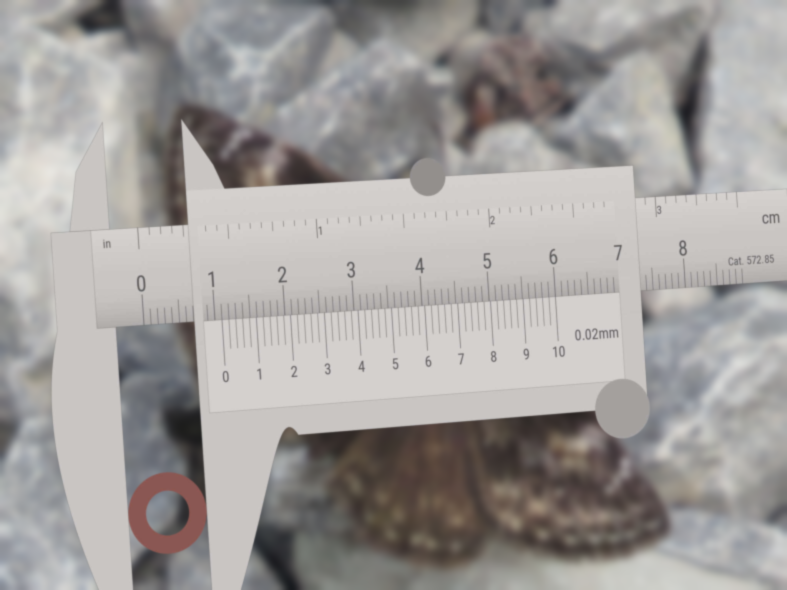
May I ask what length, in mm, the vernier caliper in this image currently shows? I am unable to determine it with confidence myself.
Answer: 11.0 mm
